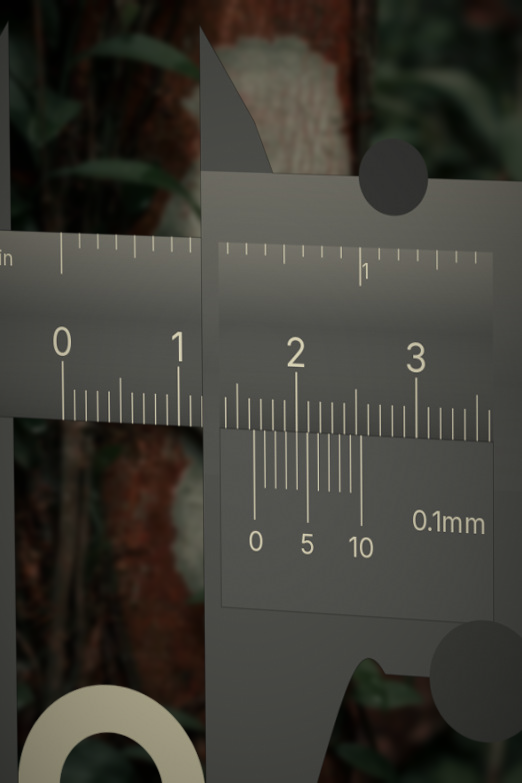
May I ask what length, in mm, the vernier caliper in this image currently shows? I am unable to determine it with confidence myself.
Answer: 16.4 mm
